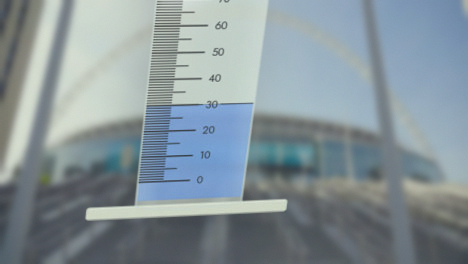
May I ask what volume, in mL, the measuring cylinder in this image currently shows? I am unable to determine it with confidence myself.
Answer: 30 mL
